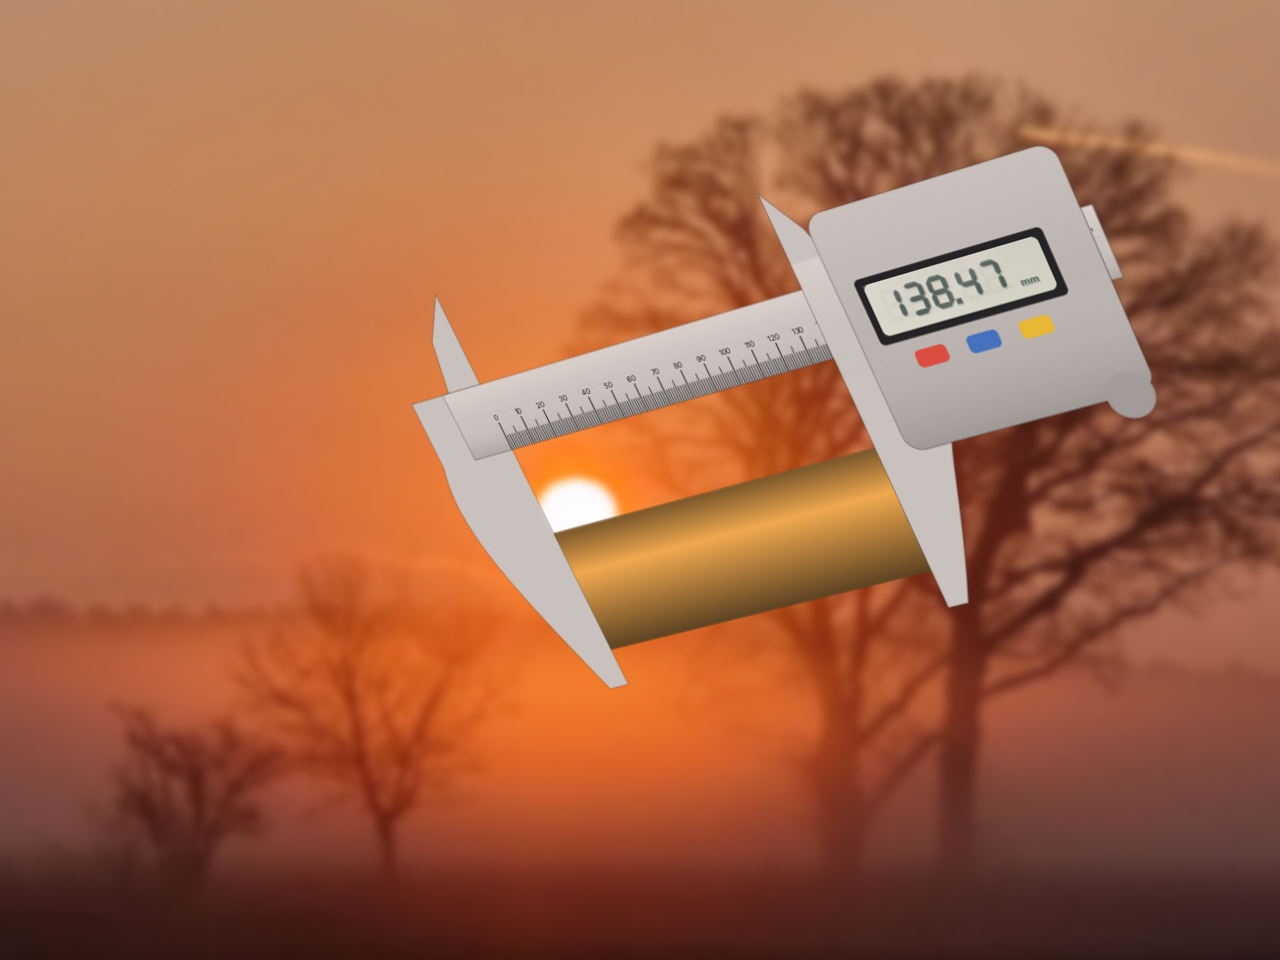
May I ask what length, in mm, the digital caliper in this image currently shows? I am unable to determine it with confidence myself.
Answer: 138.47 mm
